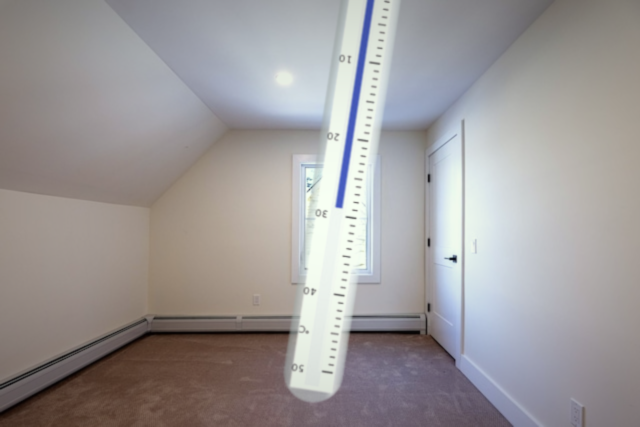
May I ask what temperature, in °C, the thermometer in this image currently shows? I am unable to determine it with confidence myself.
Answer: 29 °C
